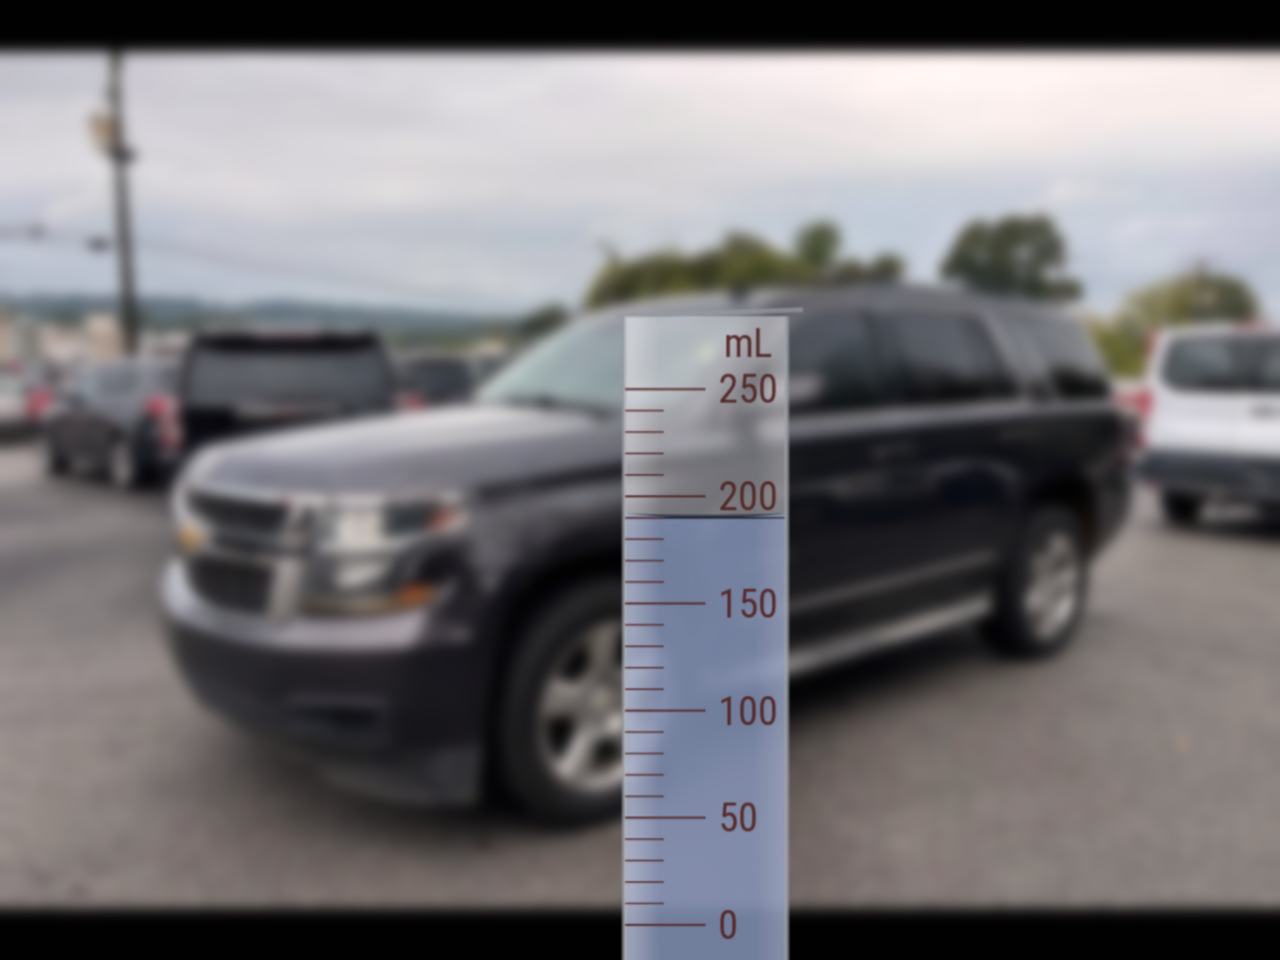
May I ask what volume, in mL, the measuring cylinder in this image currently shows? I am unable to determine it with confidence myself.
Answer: 190 mL
